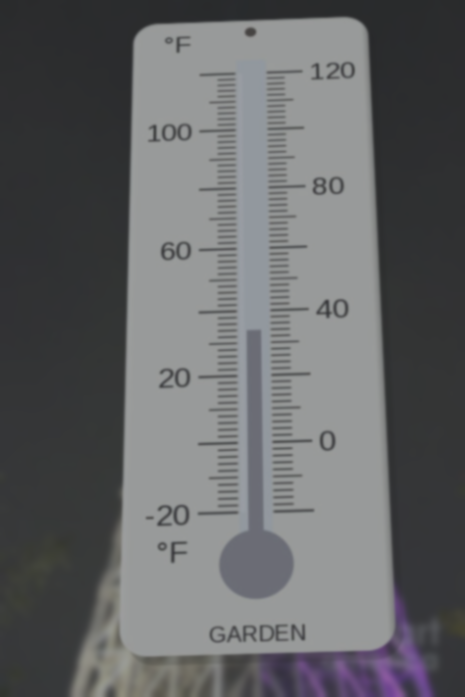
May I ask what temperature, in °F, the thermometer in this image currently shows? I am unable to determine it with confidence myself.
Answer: 34 °F
